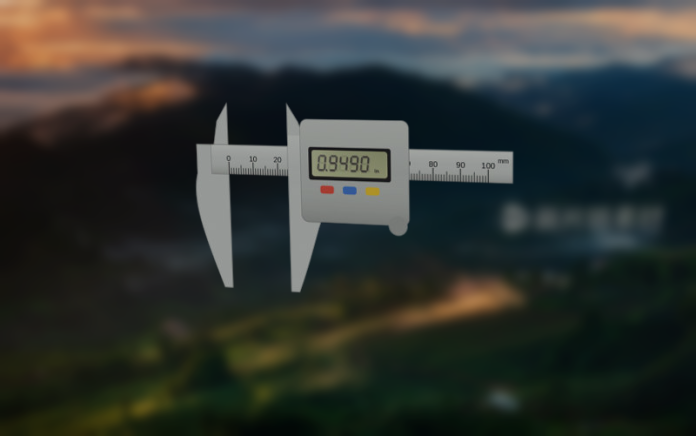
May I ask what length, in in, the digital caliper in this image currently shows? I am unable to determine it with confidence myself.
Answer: 0.9490 in
